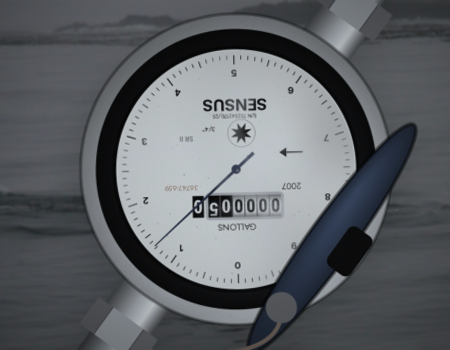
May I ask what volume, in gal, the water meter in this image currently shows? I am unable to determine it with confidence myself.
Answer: 51.3 gal
